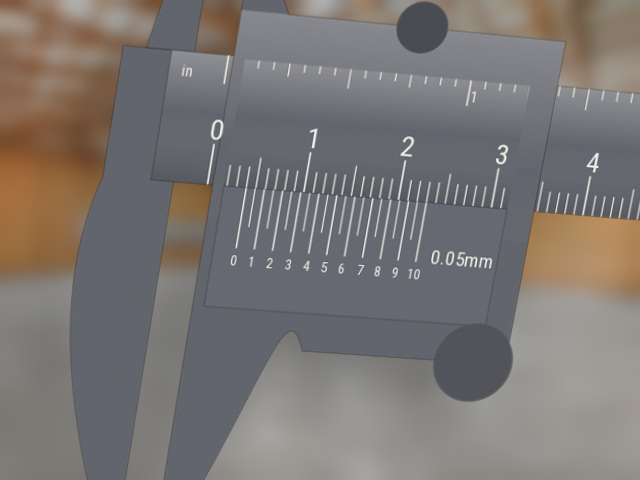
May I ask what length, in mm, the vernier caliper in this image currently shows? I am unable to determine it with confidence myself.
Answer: 4.0 mm
